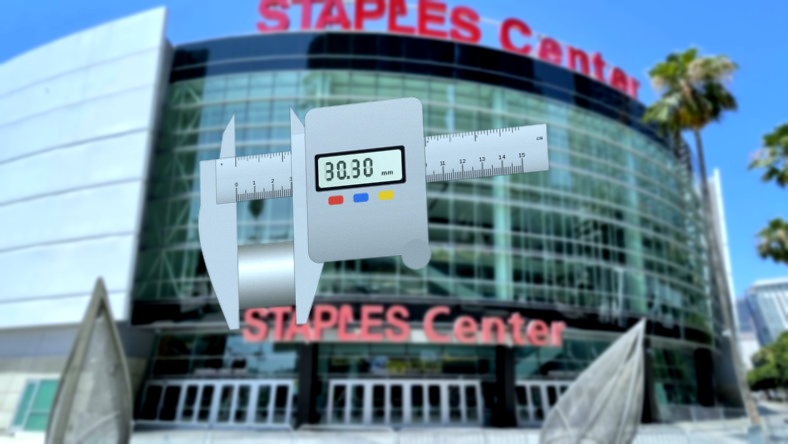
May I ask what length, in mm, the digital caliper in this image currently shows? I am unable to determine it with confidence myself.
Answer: 30.30 mm
